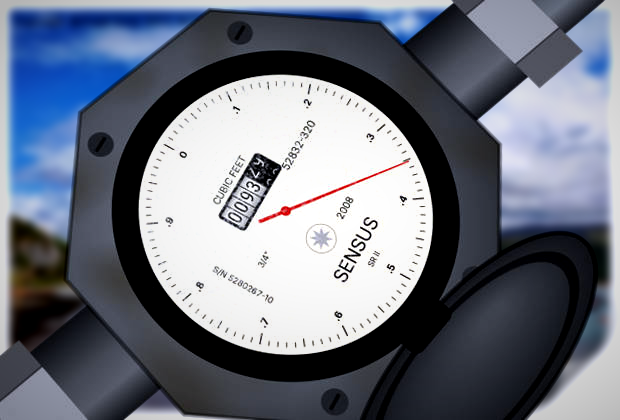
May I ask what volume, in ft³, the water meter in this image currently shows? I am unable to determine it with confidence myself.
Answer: 9329.35 ft³
